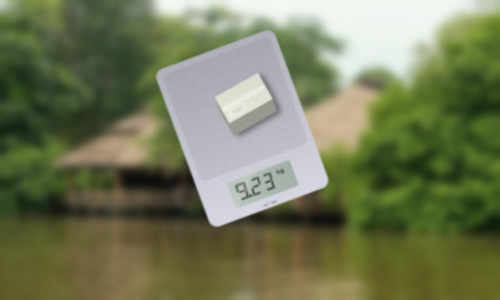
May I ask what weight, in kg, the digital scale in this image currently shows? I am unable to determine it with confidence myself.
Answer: 9.23 kg
